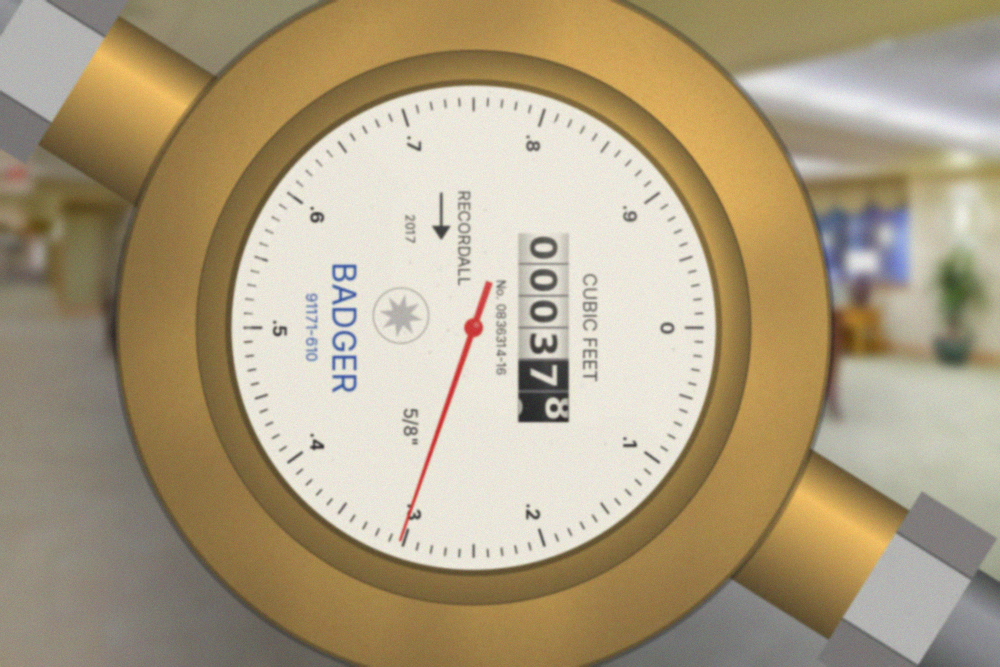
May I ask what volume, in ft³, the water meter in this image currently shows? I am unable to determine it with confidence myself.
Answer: 378.30 ft³
